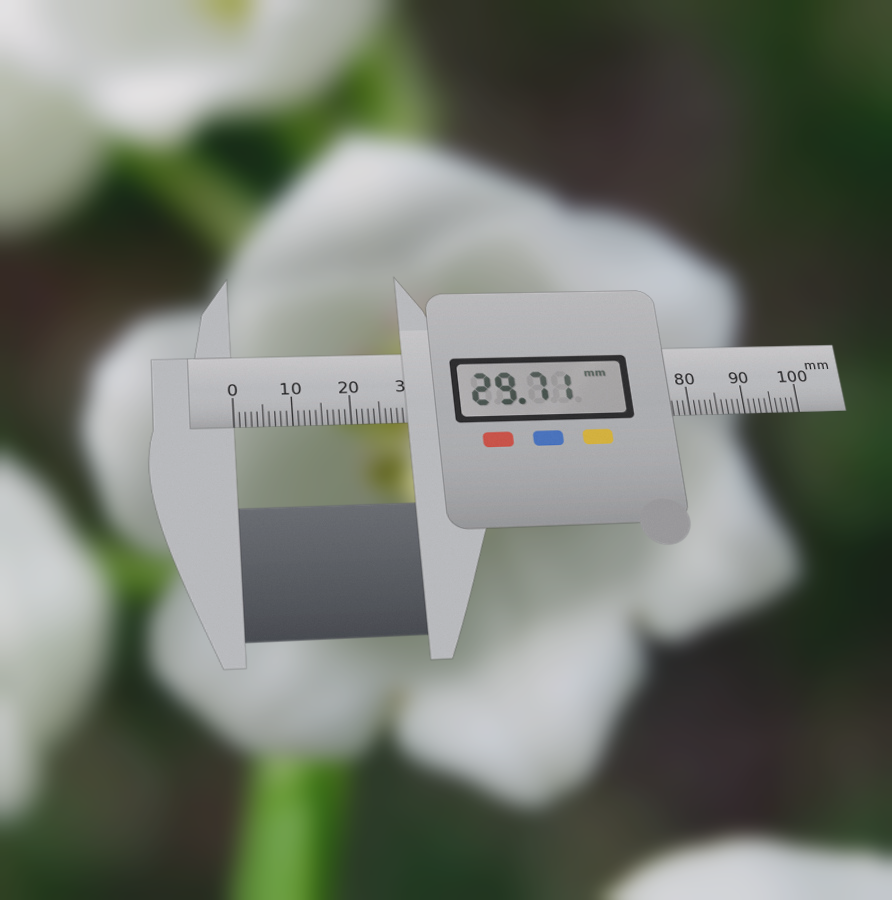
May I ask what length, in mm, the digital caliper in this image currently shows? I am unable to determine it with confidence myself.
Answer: 29.71 mm
